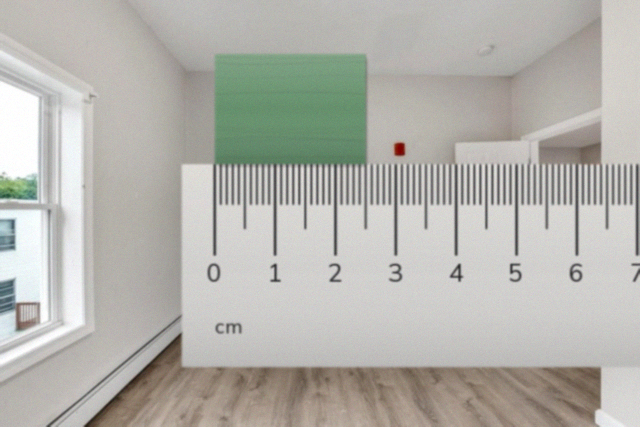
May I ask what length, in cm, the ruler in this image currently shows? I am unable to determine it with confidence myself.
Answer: 2.5 cm
